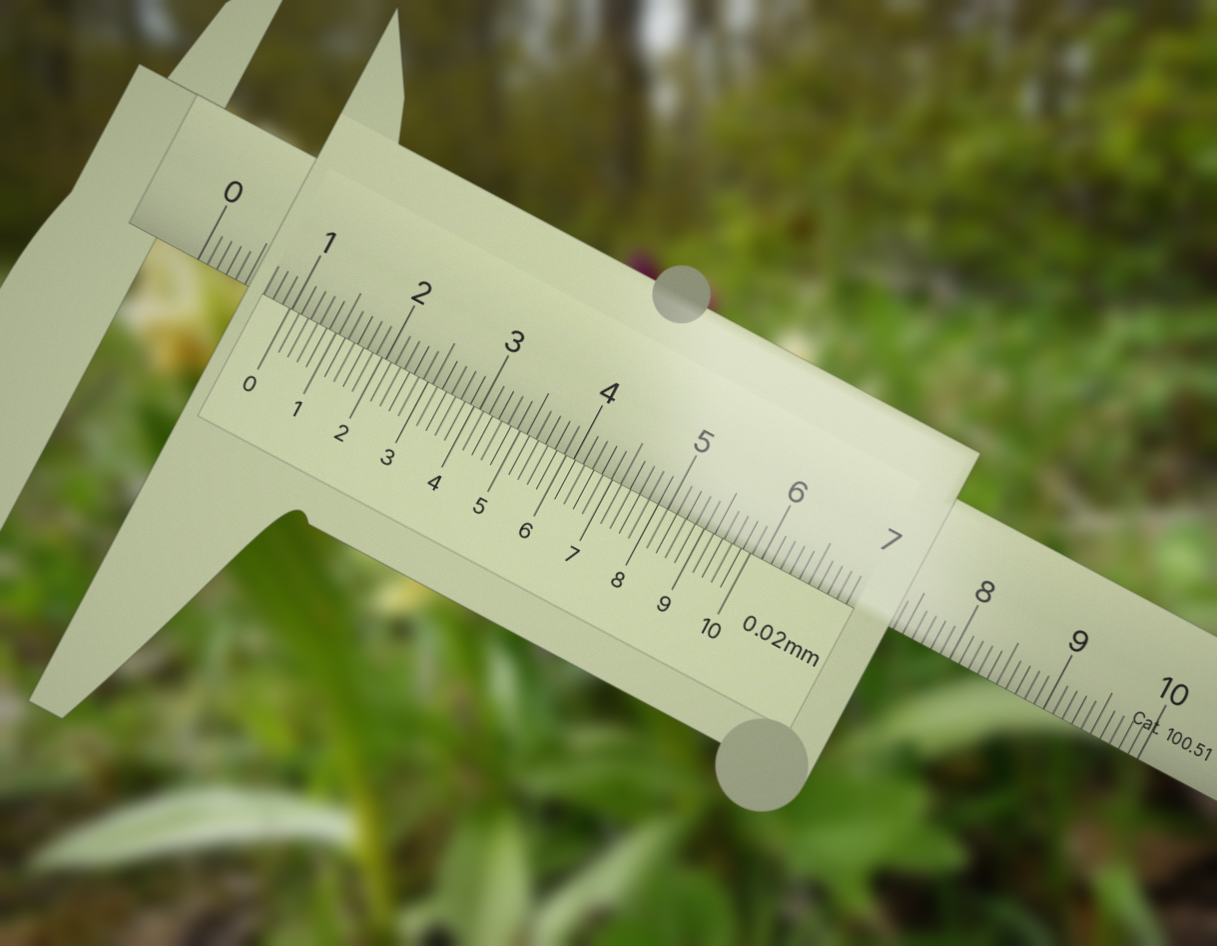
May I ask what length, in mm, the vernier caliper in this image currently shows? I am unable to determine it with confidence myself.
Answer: 9.8 mm
